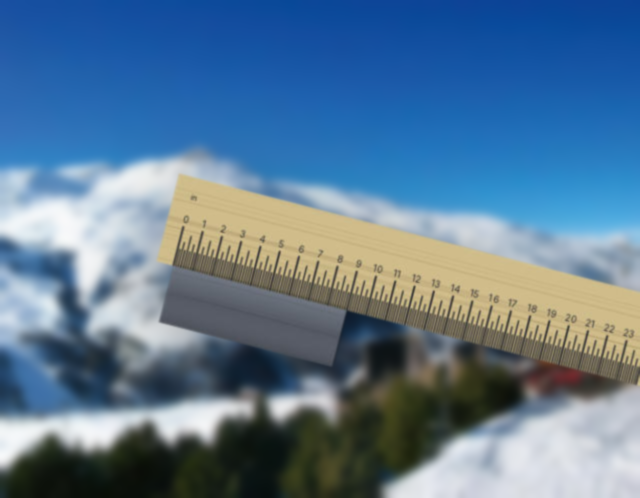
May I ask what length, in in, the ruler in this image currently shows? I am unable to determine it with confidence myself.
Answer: 9 in
